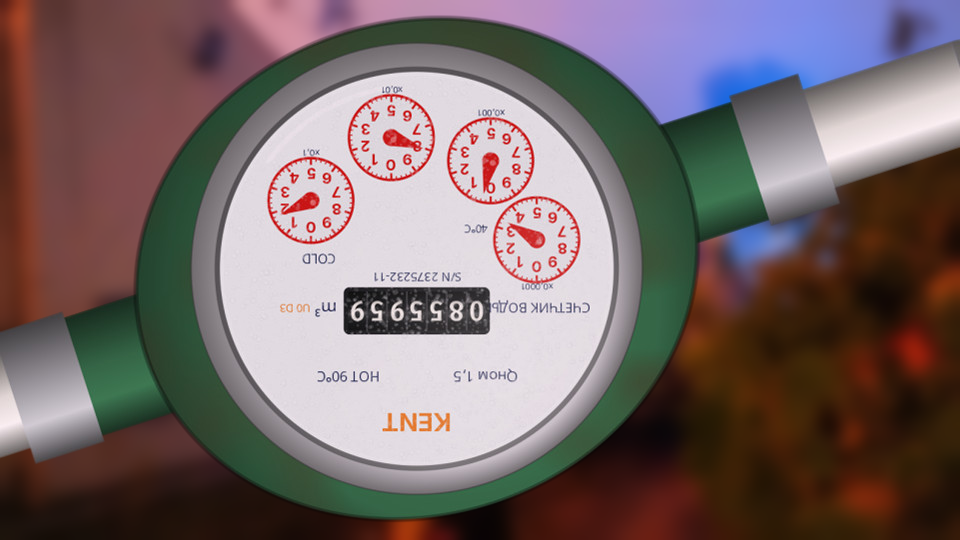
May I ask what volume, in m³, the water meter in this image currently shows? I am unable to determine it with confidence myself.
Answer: 855959.1803 m³
